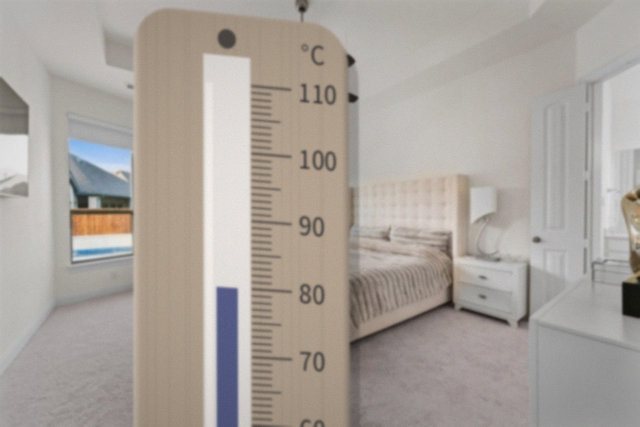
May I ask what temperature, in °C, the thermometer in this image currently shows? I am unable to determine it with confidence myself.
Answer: 80 °C
